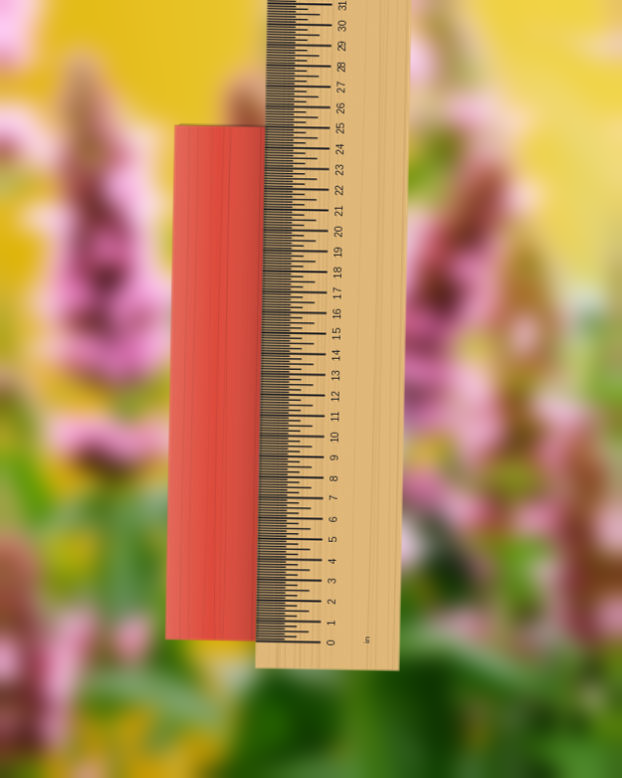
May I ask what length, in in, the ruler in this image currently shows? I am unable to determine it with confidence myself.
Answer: 25 in
